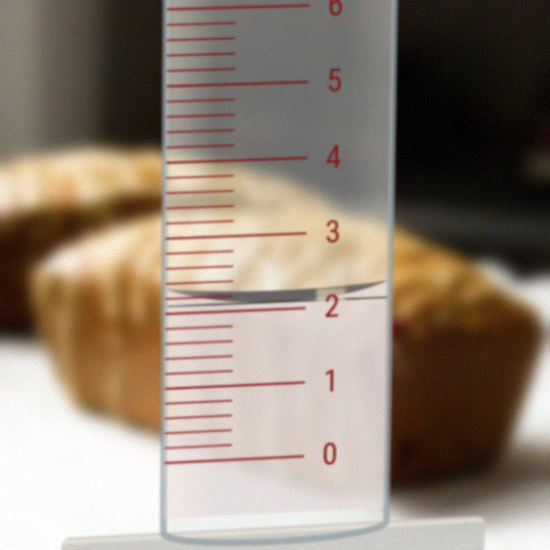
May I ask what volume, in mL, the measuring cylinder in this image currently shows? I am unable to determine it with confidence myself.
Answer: 2.1 mL
